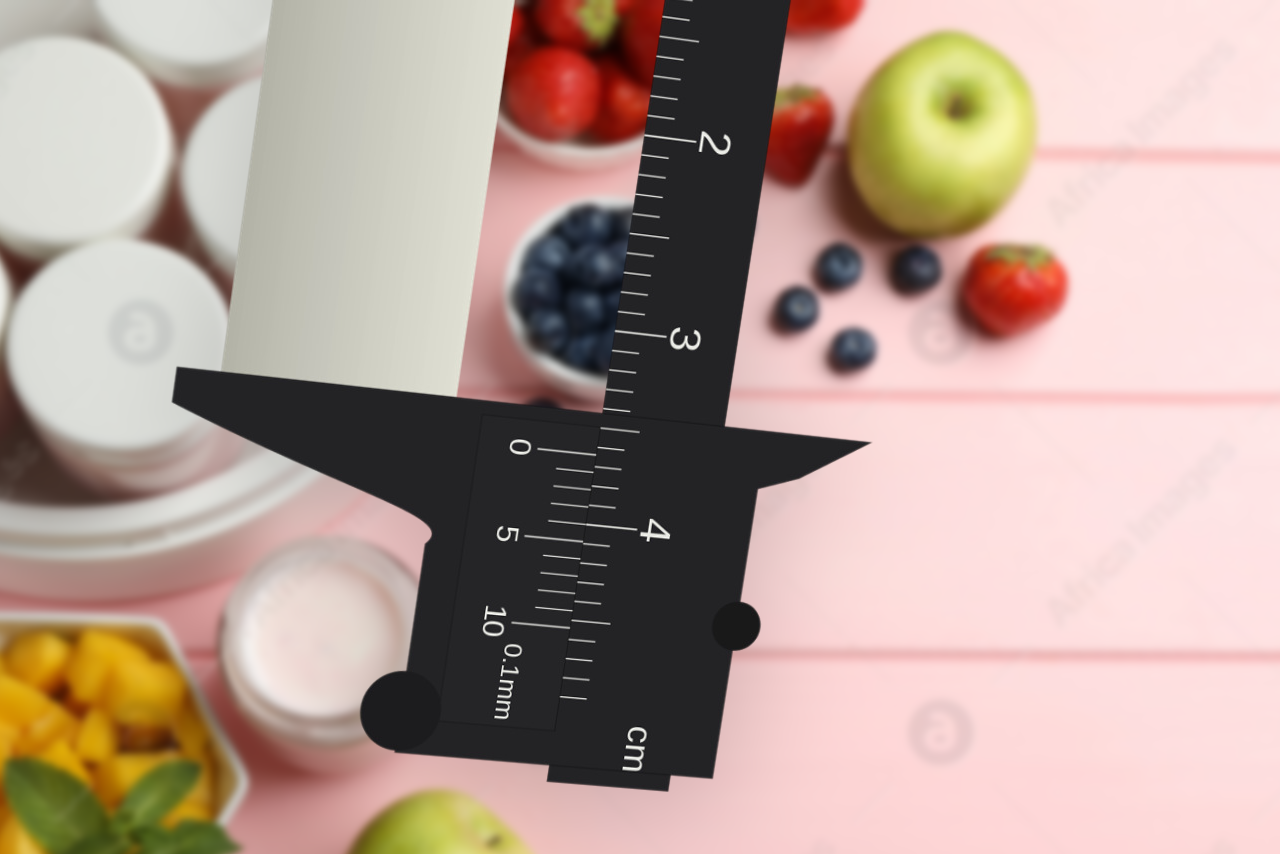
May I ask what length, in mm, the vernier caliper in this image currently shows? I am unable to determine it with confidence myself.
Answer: 36.4 mm
